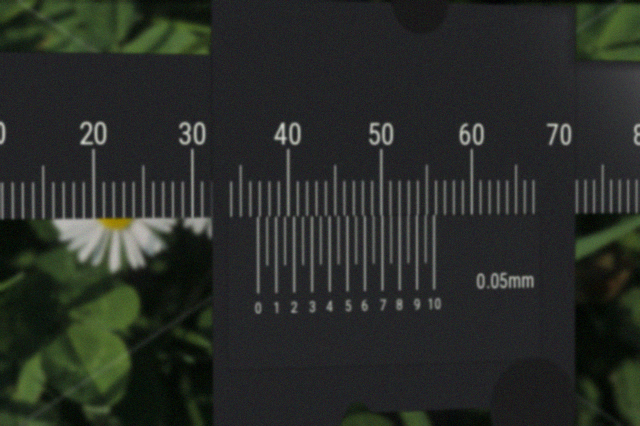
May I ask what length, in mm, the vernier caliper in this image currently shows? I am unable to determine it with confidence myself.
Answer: 36.8 mm
